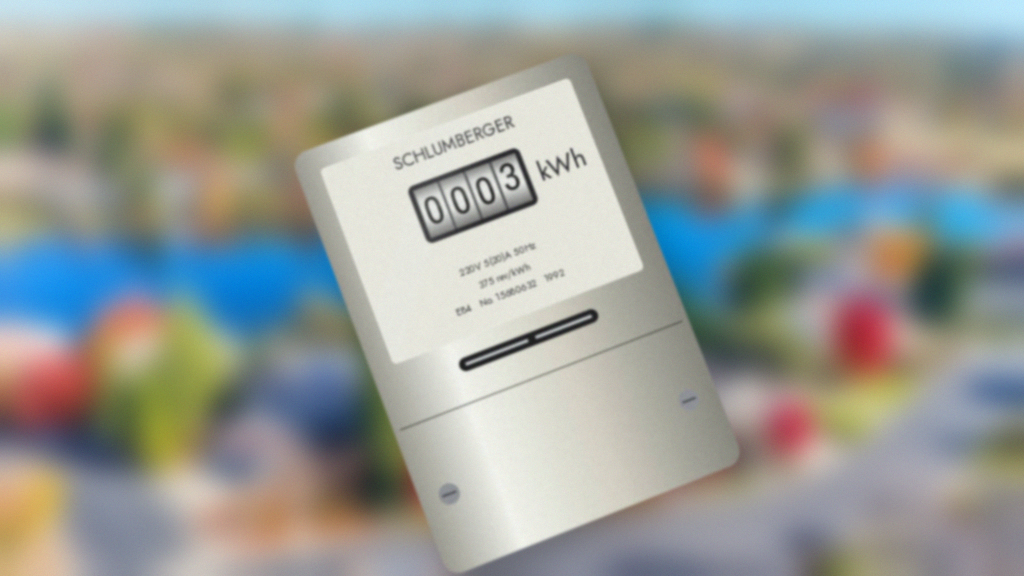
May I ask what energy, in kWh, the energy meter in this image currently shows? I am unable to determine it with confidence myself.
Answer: 3 kWh
